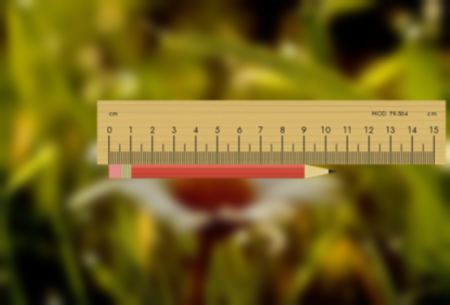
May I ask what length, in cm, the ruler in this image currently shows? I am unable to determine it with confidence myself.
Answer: 10.5 cm
